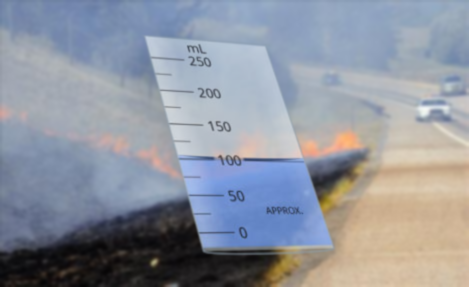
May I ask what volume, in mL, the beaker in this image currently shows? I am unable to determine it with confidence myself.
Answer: 100 mL
